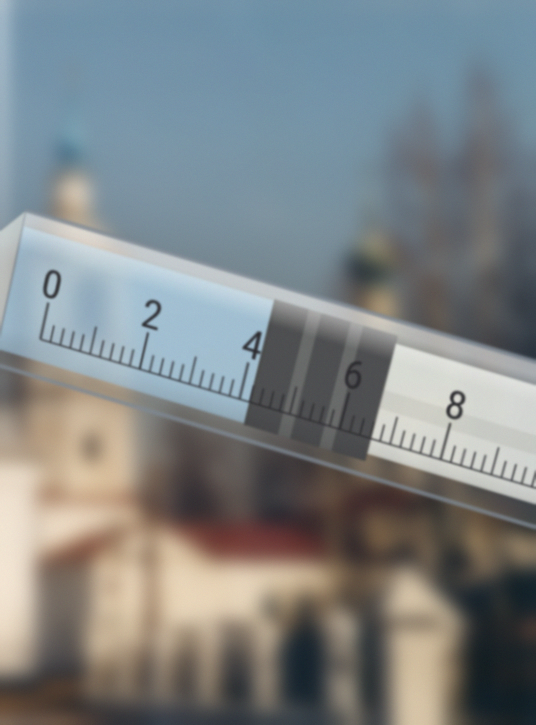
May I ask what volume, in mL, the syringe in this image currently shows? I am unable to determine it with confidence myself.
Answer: 4.2 mL
